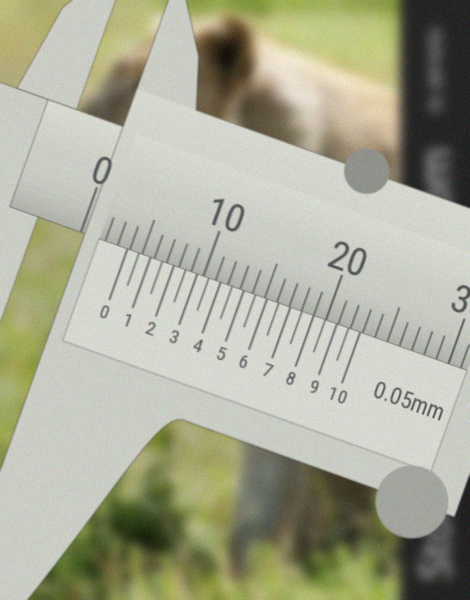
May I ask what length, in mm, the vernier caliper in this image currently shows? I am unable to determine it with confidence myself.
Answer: 3.8 mm
